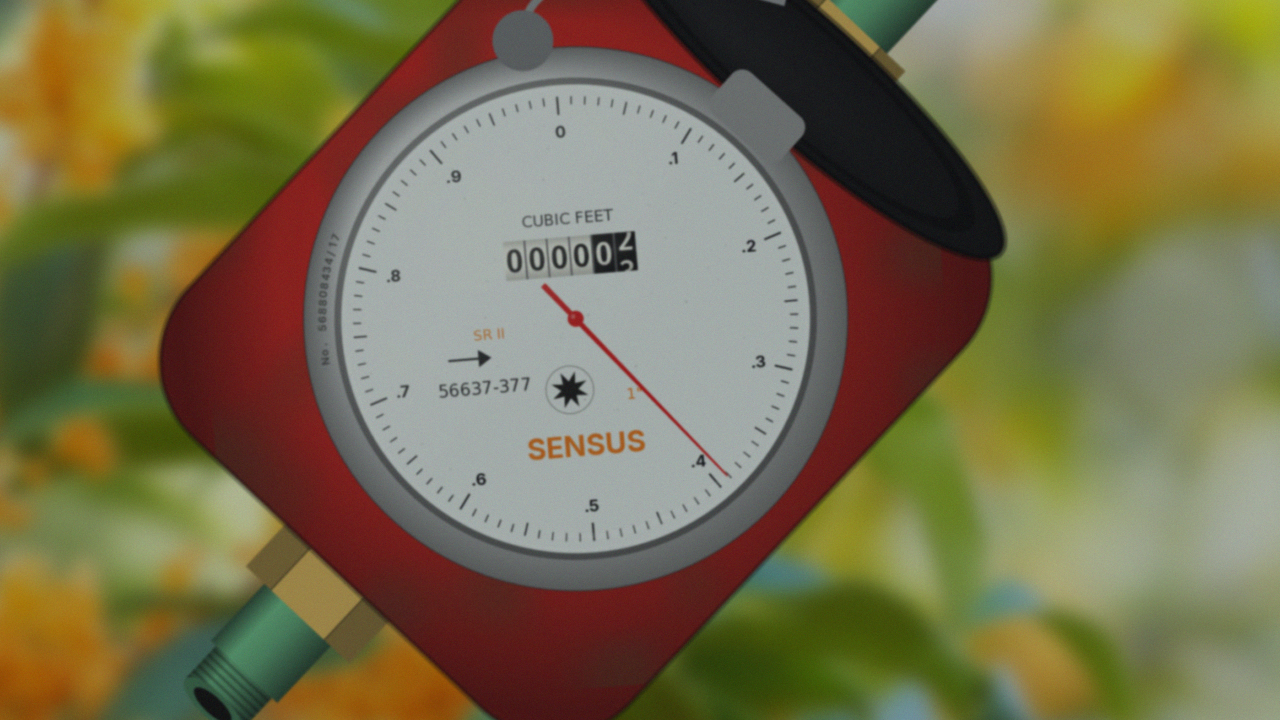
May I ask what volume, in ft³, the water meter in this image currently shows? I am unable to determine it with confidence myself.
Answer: 2.39 ft³
